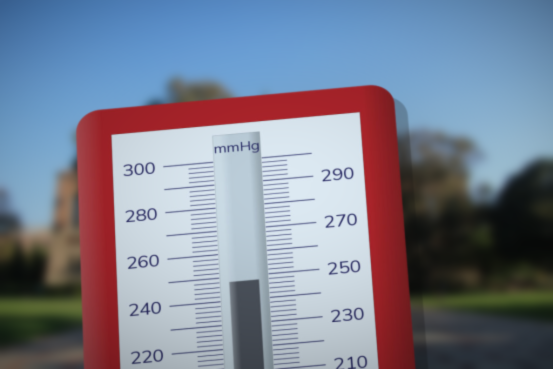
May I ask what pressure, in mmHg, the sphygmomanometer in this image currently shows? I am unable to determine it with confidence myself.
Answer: 248 mmHg
